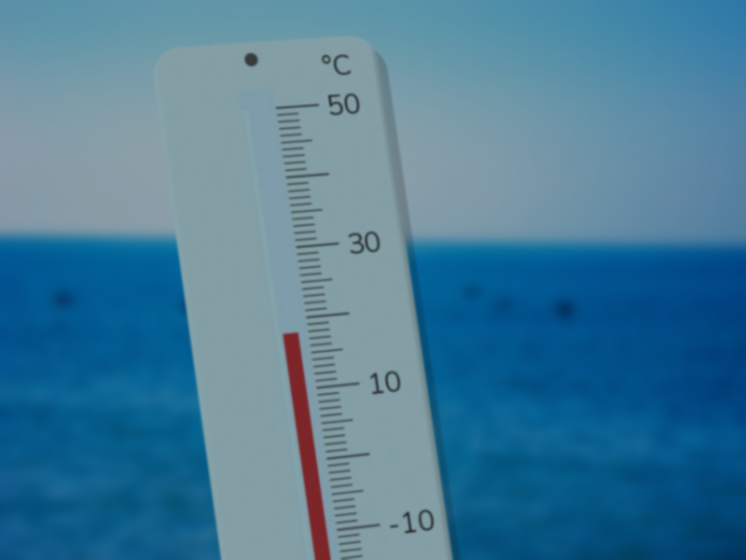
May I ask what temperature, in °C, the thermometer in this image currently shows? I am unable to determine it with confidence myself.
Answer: 18 °C
